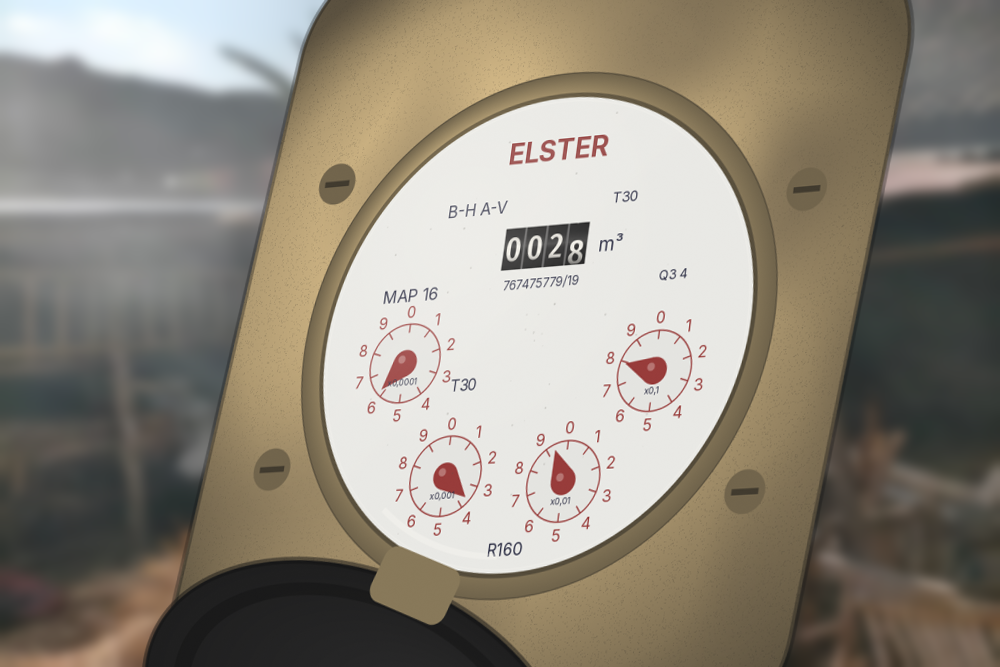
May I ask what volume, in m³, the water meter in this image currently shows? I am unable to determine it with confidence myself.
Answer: 27.7936 m³
